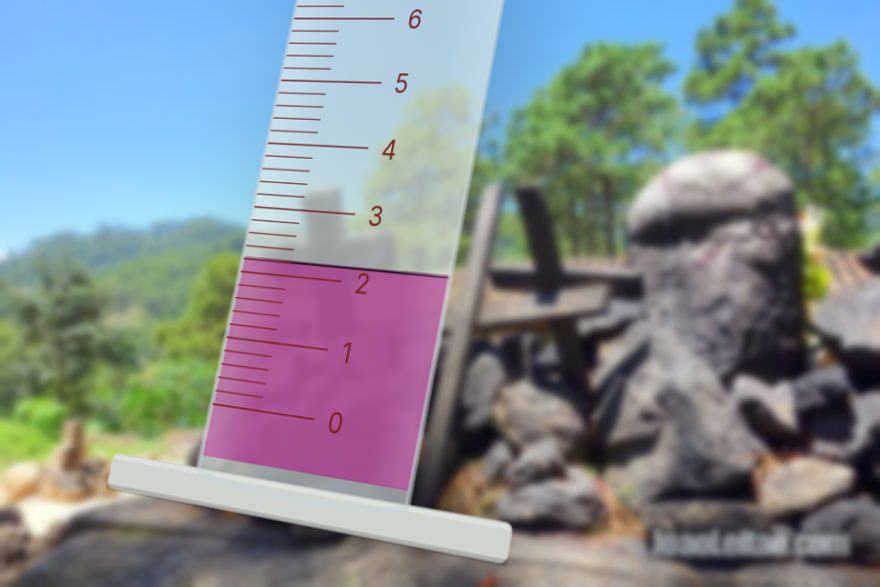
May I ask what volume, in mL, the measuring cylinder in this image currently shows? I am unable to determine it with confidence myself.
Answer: 2.2 mL
